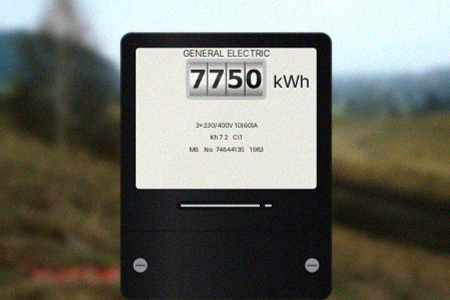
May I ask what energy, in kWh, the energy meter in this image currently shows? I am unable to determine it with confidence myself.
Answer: 7750 kWh
